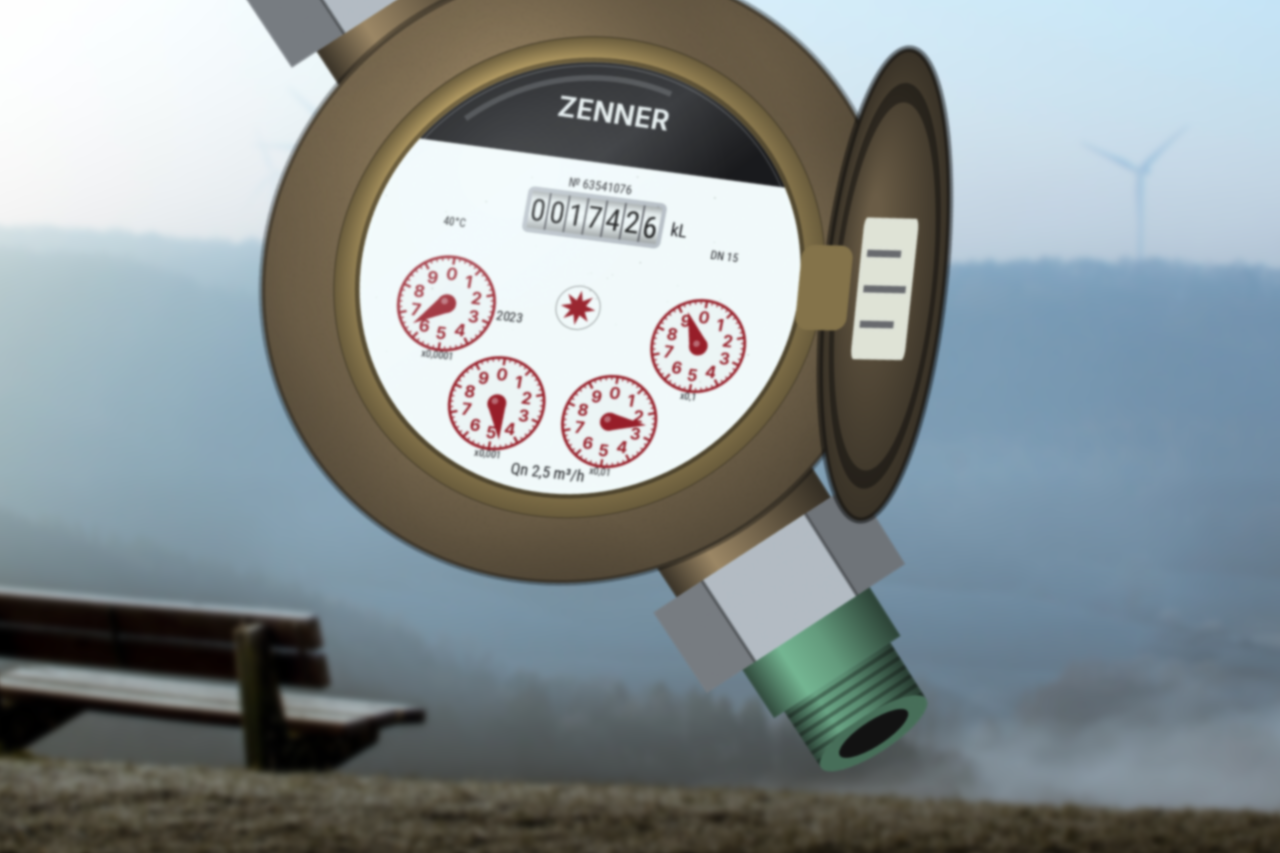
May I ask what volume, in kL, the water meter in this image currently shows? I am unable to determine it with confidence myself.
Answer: 17425.9246 kL
